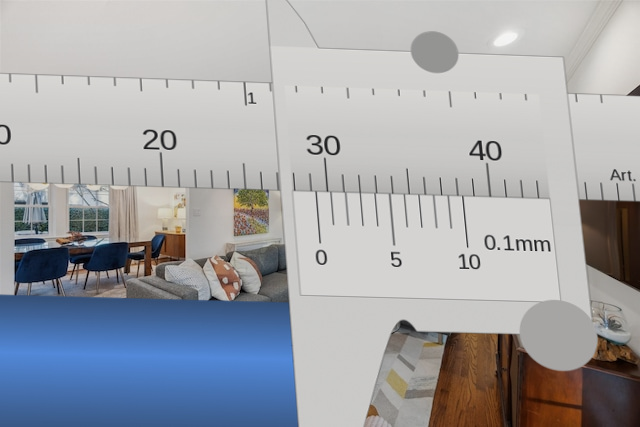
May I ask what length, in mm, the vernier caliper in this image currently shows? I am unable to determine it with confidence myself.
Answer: 29.3 mm
